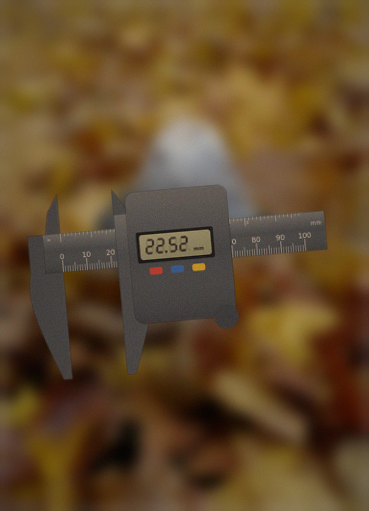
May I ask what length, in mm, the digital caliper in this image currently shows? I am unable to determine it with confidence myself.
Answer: 22.52 mm
